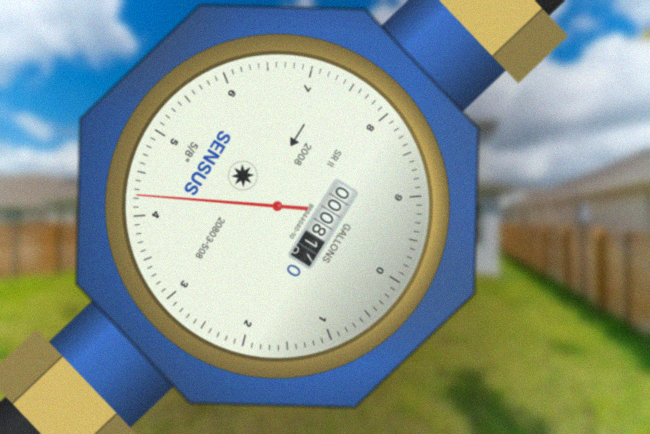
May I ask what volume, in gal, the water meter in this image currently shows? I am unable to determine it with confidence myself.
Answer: 8174.2 gal
